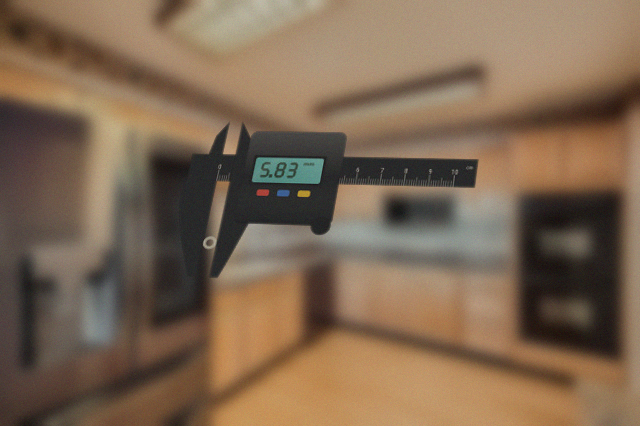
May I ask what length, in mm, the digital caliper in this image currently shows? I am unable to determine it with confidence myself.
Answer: 5.83 mm
